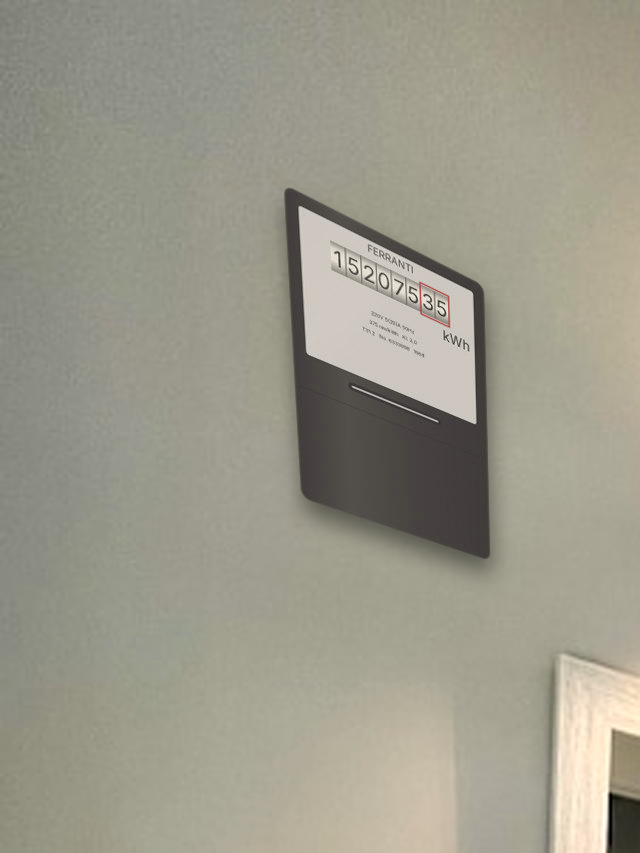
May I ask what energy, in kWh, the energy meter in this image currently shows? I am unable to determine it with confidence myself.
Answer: 152075.35 kWh
